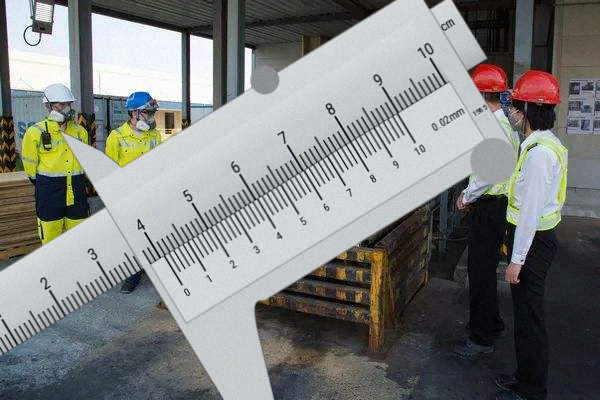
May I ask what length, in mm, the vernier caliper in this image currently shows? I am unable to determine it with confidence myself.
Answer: 40.8 mm
